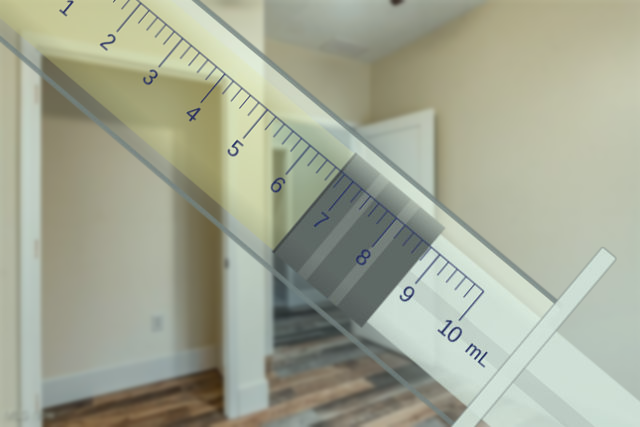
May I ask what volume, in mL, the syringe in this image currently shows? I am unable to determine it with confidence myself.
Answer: 6.7 mL
